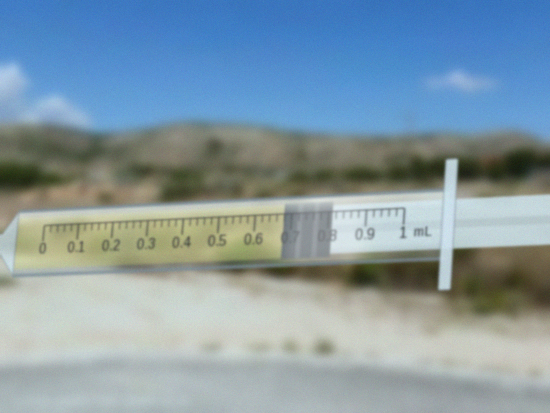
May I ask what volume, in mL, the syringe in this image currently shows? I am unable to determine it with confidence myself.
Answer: 0.68 mL
